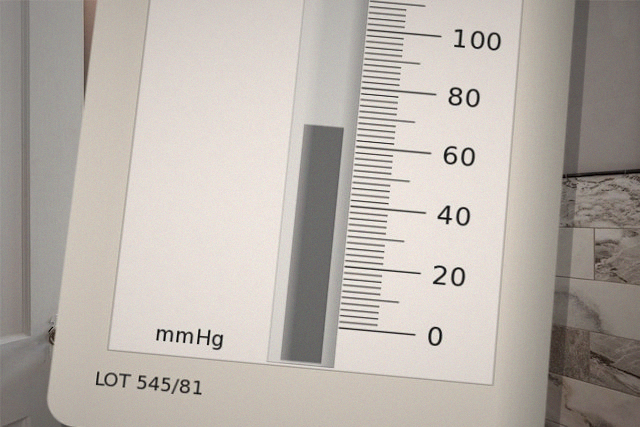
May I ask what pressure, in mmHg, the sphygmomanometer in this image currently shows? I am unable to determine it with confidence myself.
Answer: 66 mmHg
